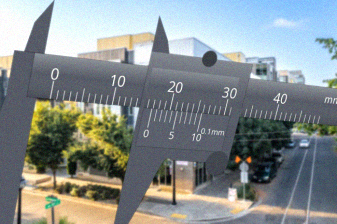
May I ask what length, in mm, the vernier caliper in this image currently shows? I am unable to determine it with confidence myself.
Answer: 16.8 mm
